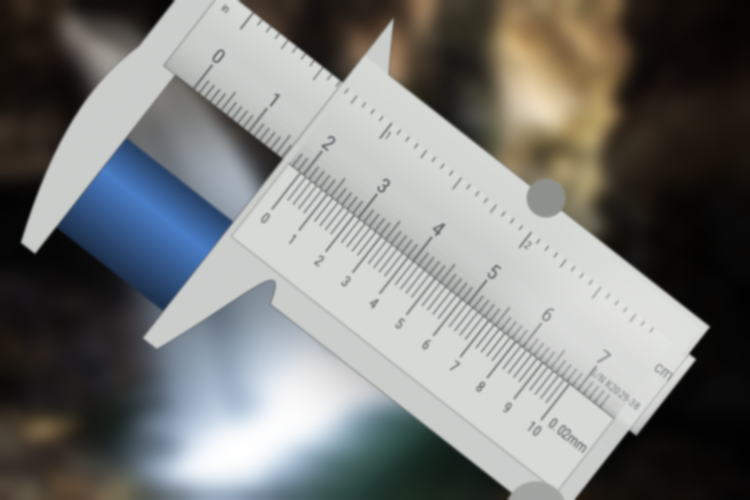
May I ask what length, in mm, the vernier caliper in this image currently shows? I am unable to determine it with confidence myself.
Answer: 19.5 mm
